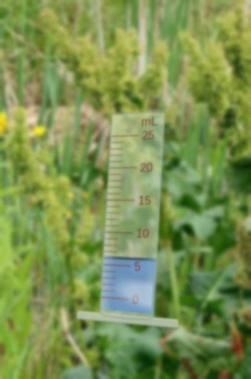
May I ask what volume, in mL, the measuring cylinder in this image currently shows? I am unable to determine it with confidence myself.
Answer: 6 mL
